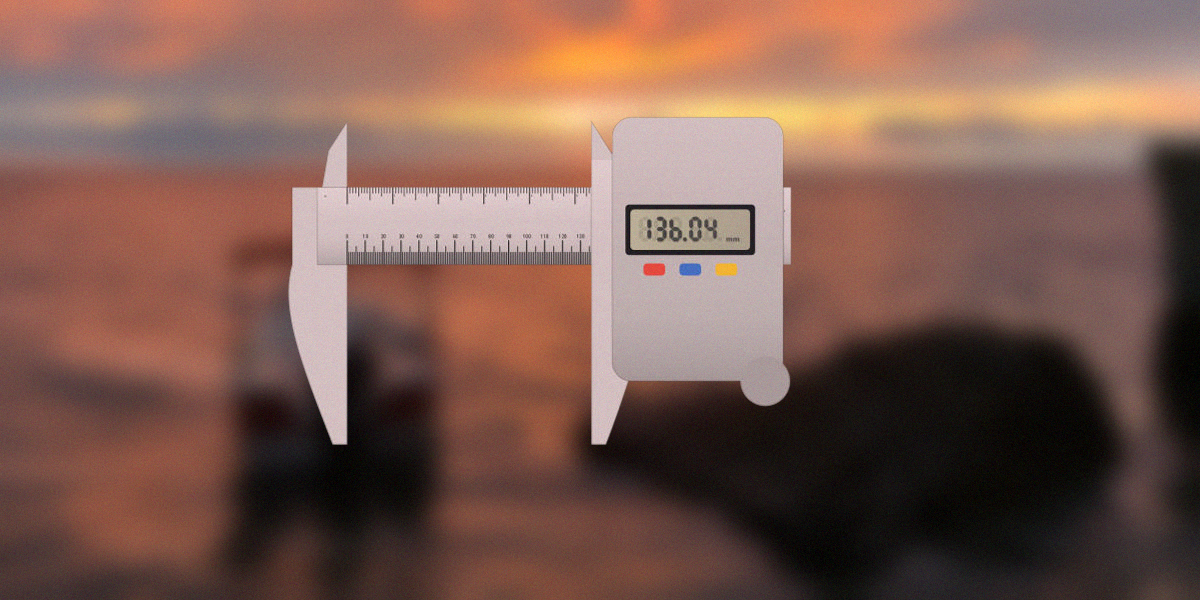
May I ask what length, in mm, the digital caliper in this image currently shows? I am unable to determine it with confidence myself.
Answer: 136.04 mm
